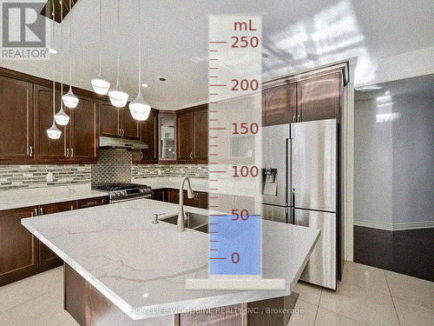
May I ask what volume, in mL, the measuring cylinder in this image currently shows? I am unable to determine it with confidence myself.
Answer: 50 mL
